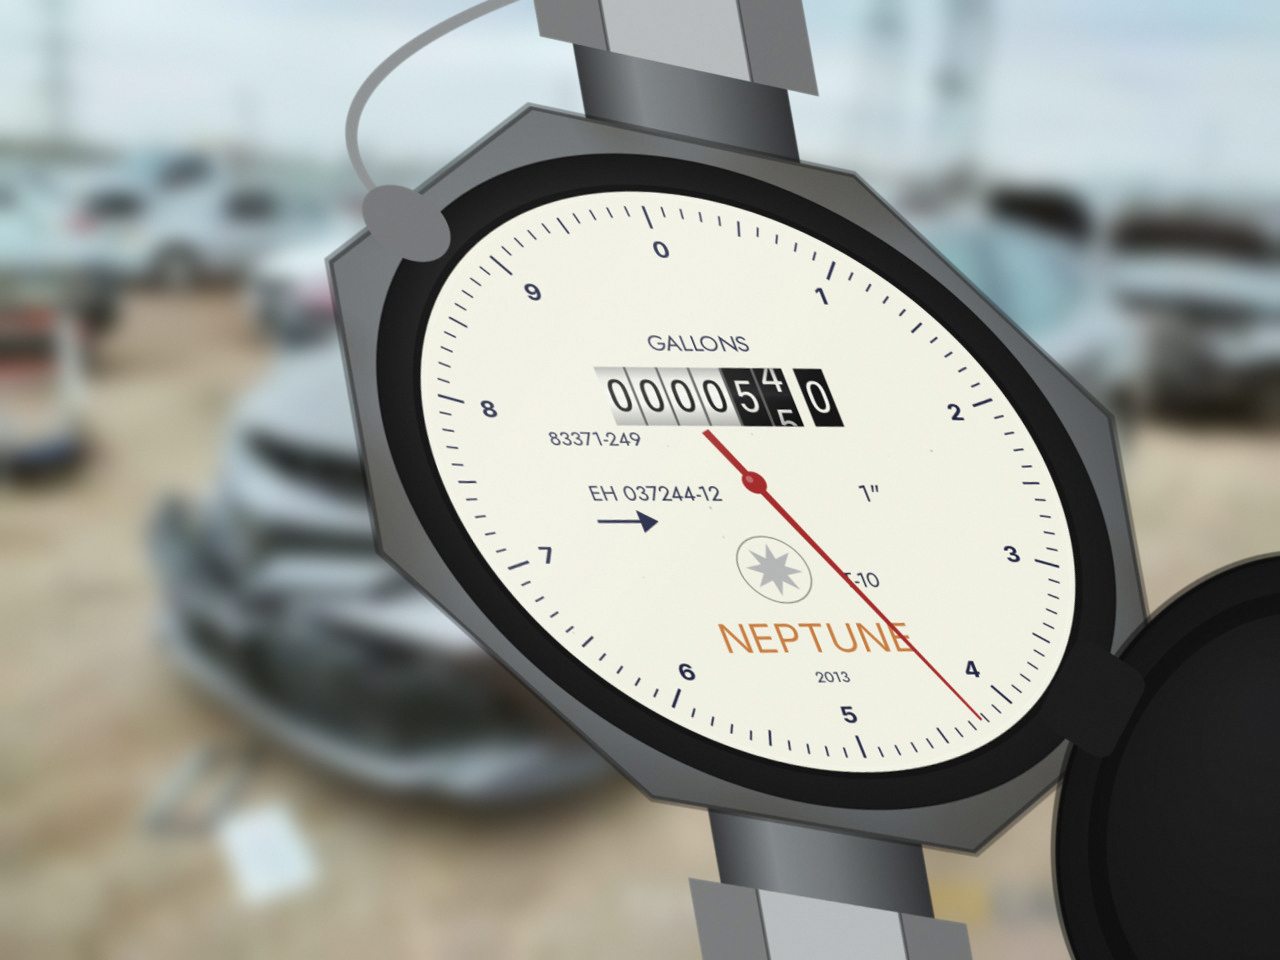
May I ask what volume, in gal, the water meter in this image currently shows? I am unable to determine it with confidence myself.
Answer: 544.2 gal
